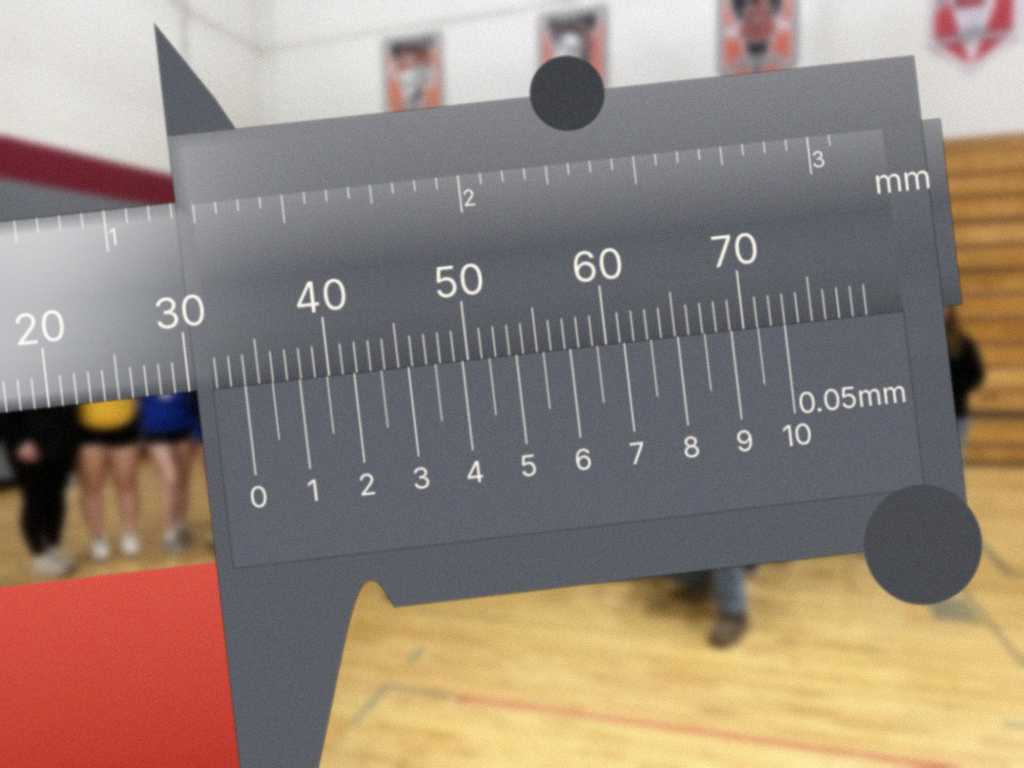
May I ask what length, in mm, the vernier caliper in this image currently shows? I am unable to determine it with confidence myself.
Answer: 34.0 mm
